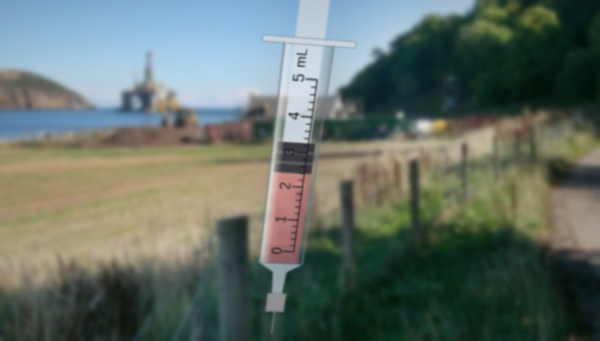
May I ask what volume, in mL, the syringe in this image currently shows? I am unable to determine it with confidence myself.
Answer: 2.4 mL
